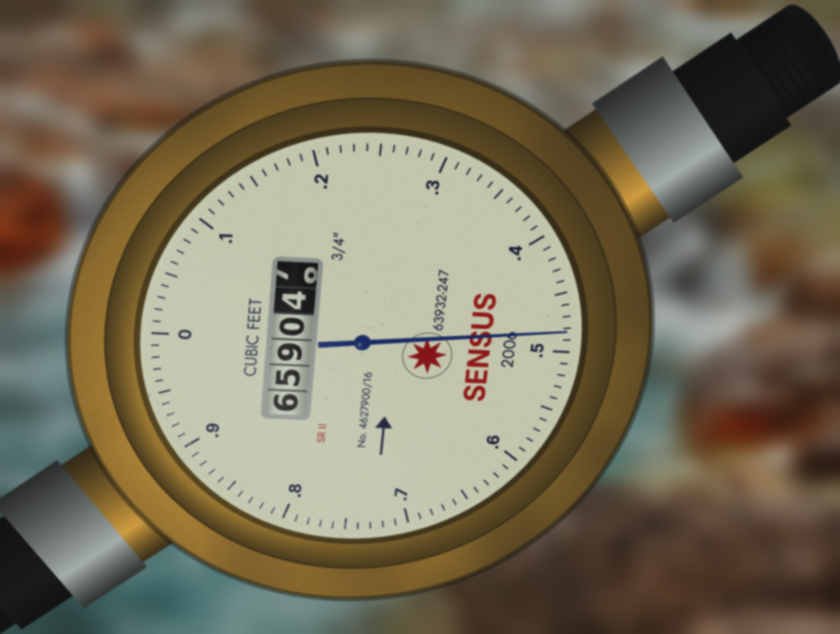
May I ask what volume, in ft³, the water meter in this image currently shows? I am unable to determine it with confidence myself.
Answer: 659047.48 ft³
